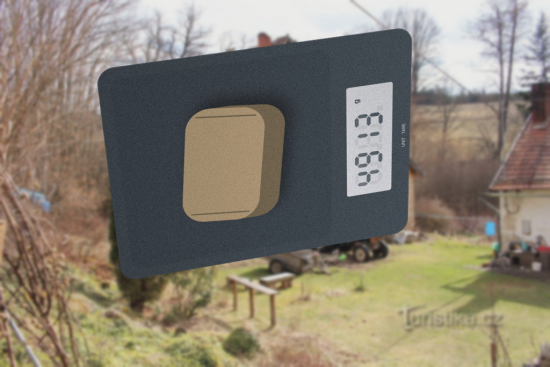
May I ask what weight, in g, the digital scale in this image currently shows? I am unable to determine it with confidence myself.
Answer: 4913 g
